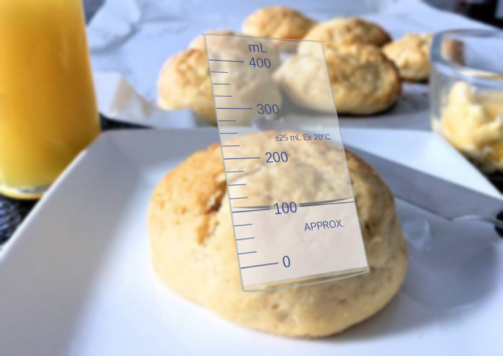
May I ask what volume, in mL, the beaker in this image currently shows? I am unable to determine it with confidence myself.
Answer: 100 mL
